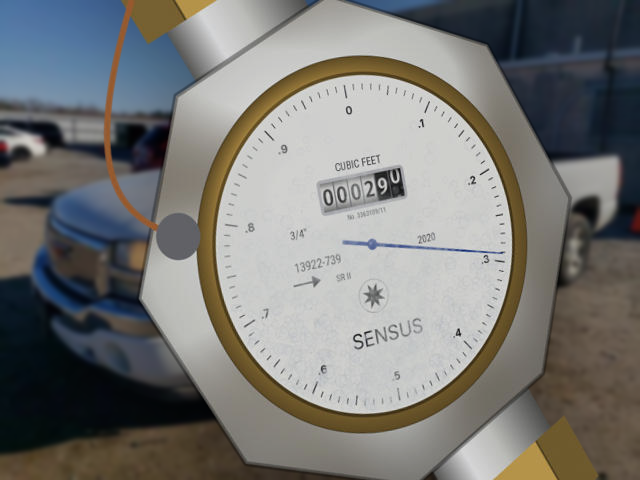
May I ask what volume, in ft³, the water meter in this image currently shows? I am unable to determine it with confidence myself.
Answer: 290.29 ft³
